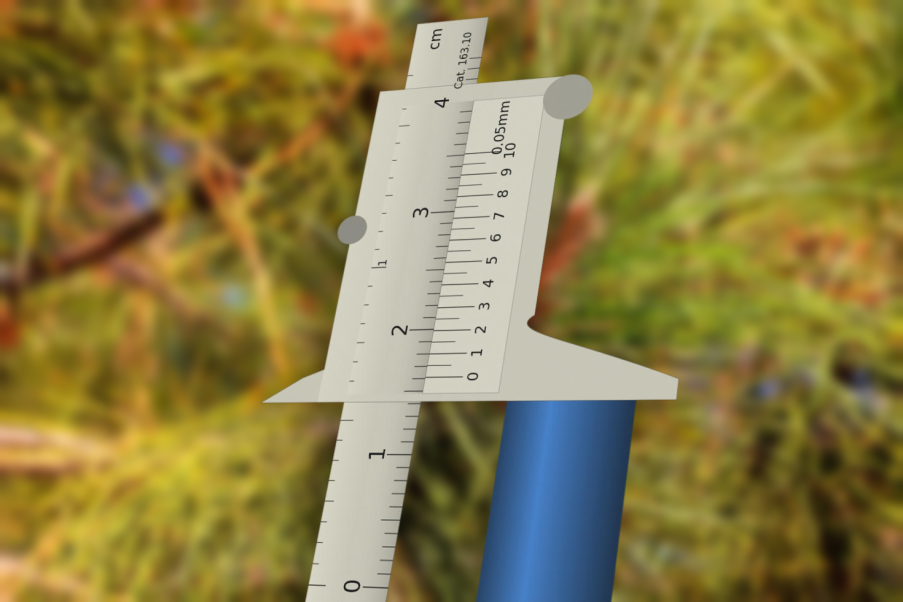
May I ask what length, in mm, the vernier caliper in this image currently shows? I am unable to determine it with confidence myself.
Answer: 16.1 mm
